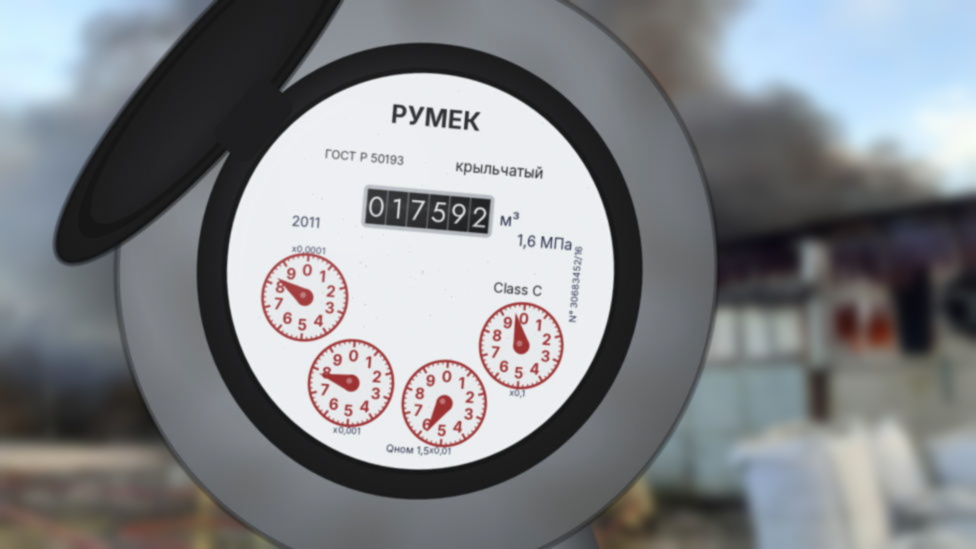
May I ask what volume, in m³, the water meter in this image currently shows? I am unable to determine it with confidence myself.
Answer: 17591.9578 m³
